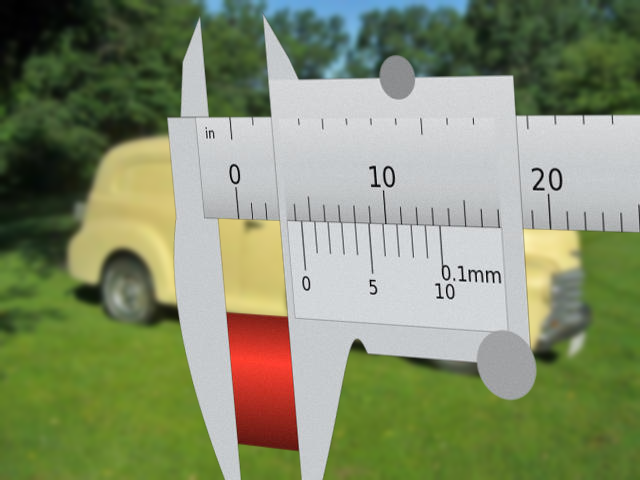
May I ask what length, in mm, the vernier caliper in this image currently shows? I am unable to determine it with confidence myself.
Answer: 4.4 mm
